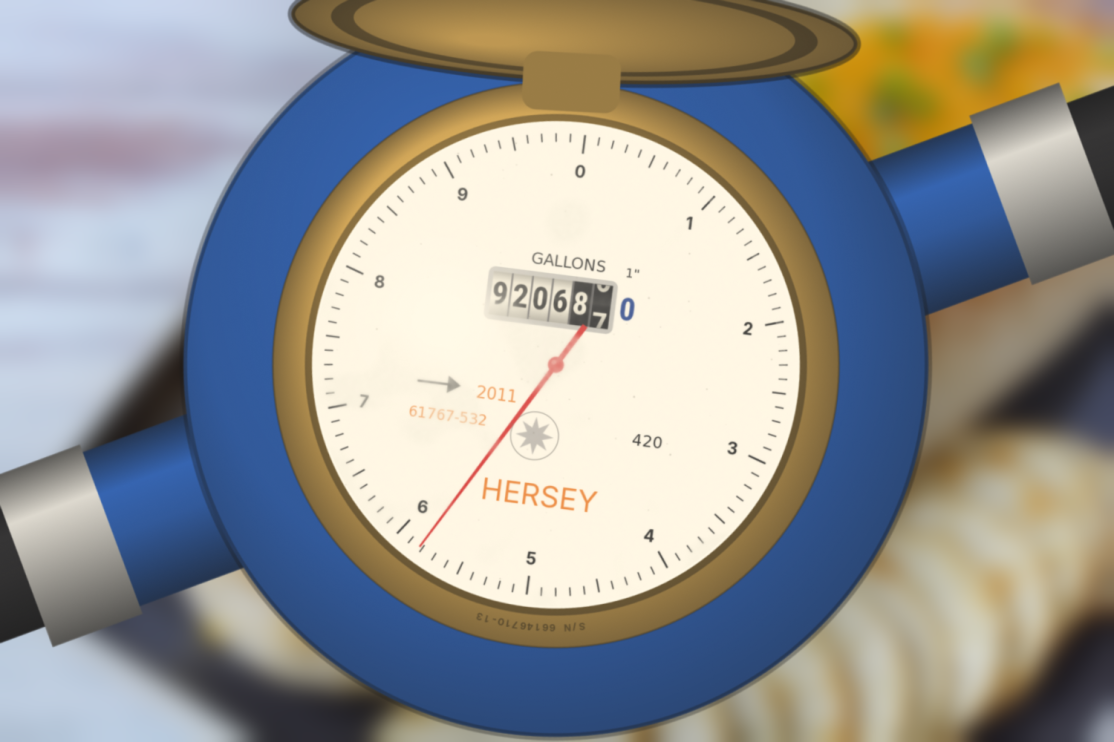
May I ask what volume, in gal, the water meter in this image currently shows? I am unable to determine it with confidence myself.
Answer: 9206865.8 gal
